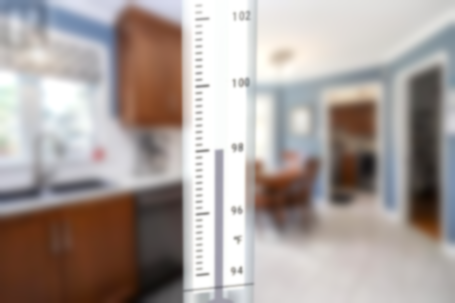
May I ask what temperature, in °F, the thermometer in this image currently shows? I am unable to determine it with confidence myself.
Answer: 98 °F
